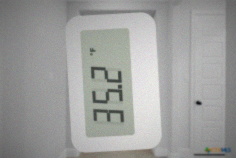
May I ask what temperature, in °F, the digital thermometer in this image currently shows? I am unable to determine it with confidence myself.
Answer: 35.2 °F
